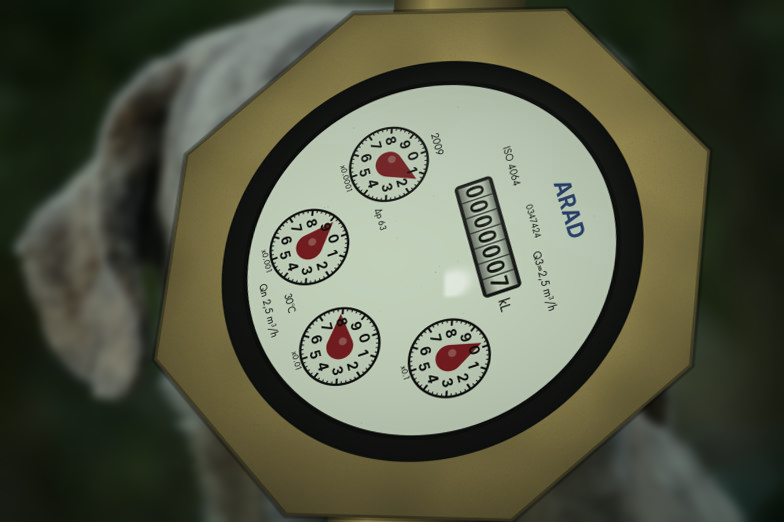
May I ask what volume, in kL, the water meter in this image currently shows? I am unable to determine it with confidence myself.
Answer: 6.9791 kL
